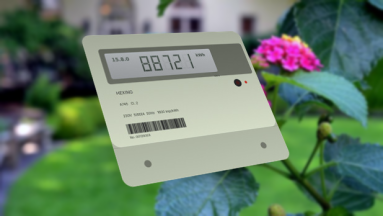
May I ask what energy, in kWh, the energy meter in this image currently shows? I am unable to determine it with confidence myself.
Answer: 88721 kWh
